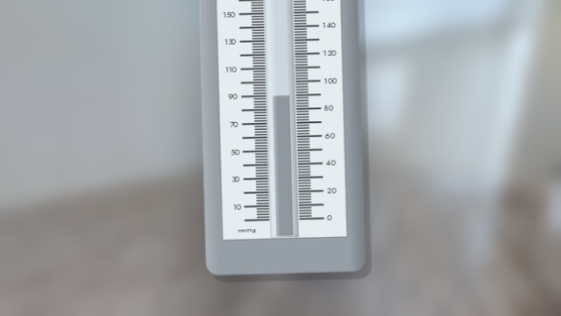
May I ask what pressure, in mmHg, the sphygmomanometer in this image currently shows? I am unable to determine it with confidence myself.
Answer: 90 mmHg
